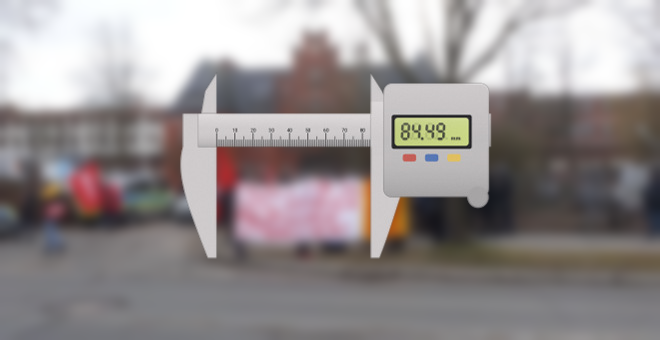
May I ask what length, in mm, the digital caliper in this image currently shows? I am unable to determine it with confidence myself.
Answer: 84.49 mm
